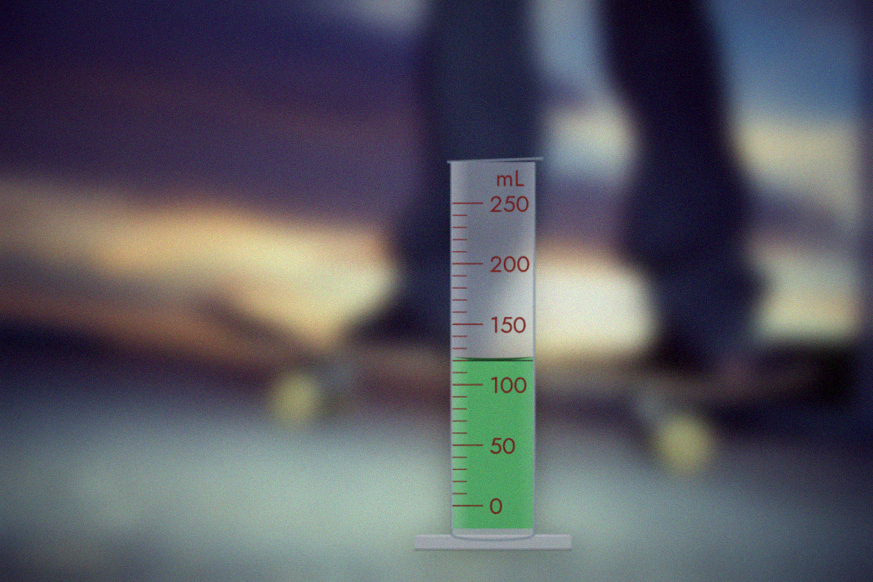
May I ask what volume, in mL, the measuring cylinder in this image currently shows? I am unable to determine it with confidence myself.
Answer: 120 mL
